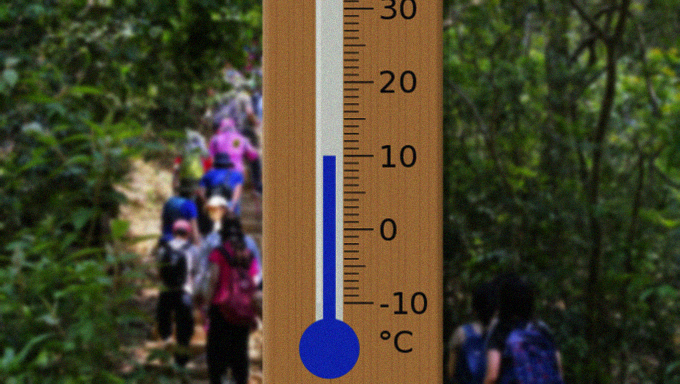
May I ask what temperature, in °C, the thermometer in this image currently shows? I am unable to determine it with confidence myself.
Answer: 10 °C
